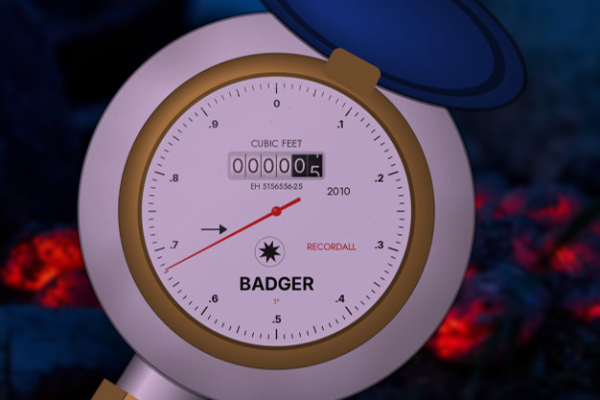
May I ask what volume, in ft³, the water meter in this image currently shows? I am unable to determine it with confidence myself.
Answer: 4.67 ft³
